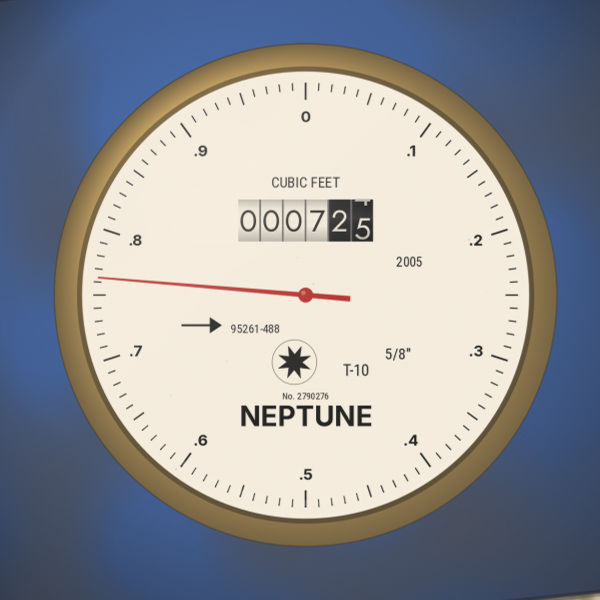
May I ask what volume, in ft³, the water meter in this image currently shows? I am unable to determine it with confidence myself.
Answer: 724.76 ft³
